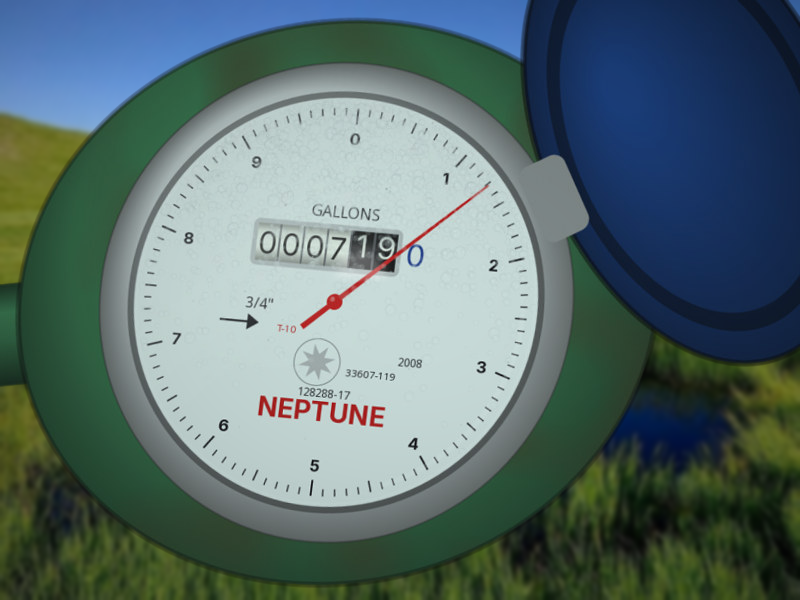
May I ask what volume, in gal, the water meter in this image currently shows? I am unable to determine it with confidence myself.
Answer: 7191.3 gal
